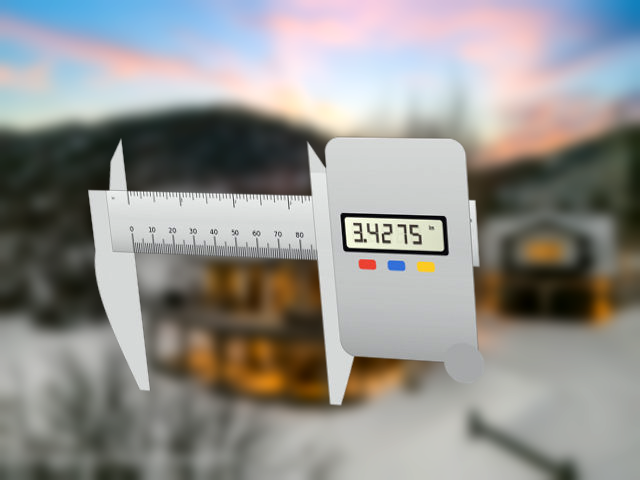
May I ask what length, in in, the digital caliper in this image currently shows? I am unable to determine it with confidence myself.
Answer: 3.4275 in
